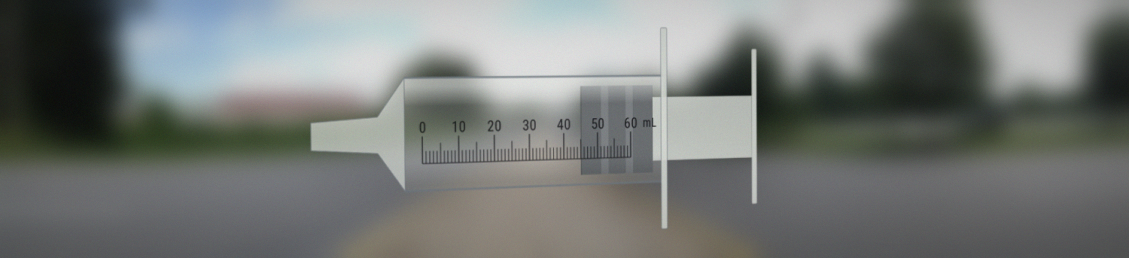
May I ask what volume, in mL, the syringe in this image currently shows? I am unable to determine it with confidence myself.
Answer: 45 mL
